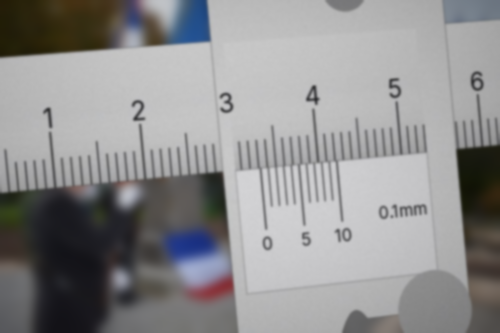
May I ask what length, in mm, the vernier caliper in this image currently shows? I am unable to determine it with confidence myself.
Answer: 33.2 mm
